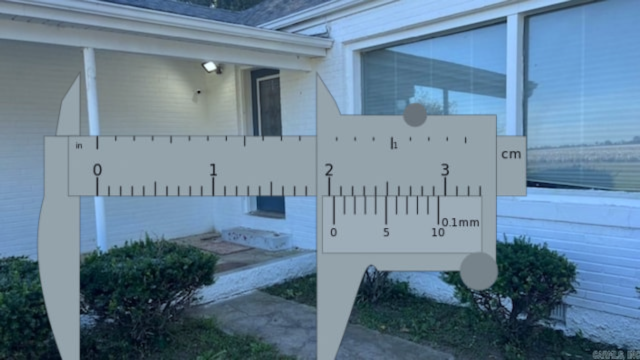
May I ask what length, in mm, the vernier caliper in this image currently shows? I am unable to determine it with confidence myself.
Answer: 20.4 mm
